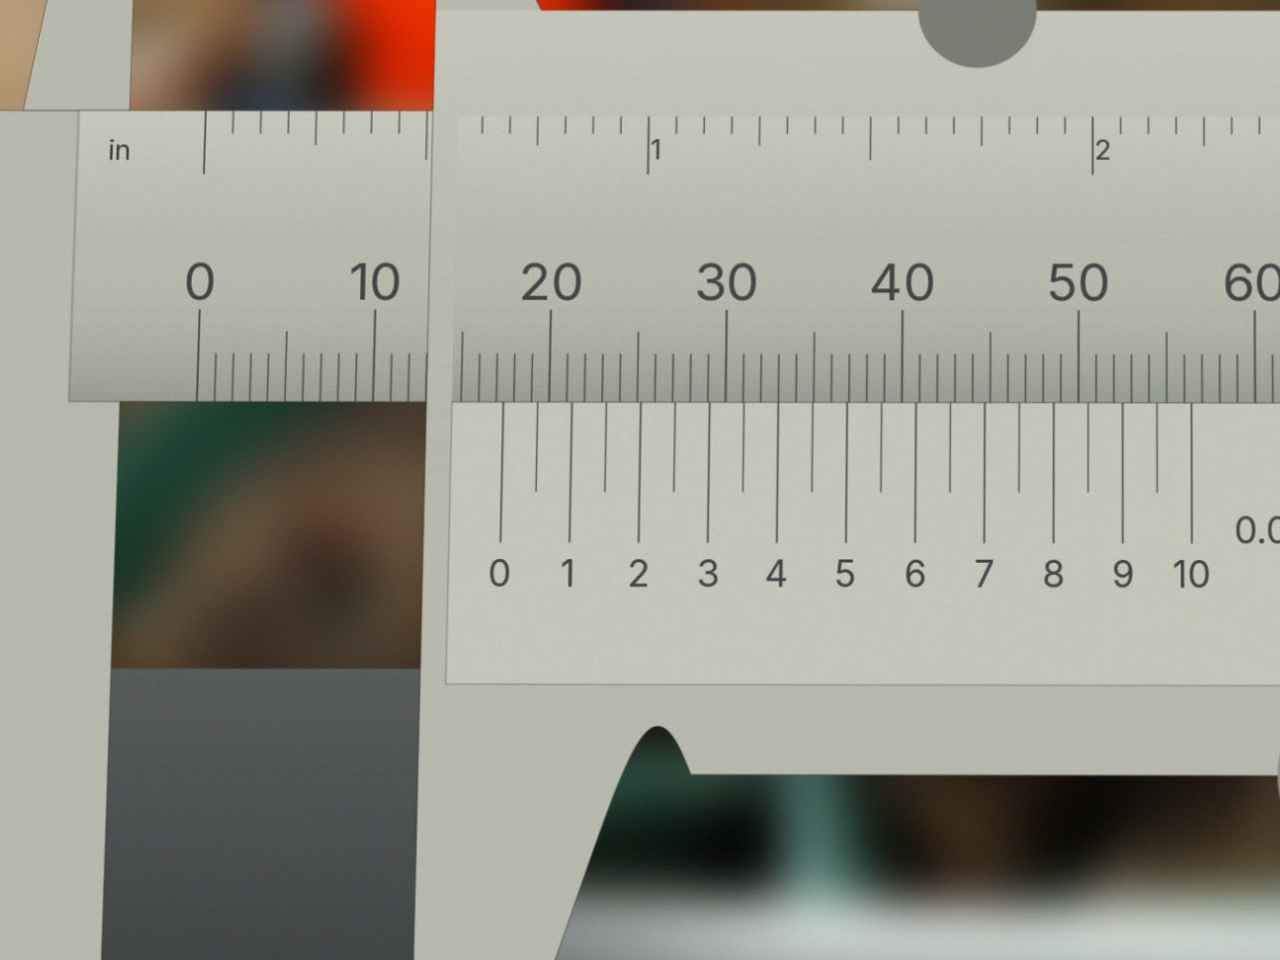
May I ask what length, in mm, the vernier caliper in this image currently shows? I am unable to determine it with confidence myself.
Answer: 17.4 mm
